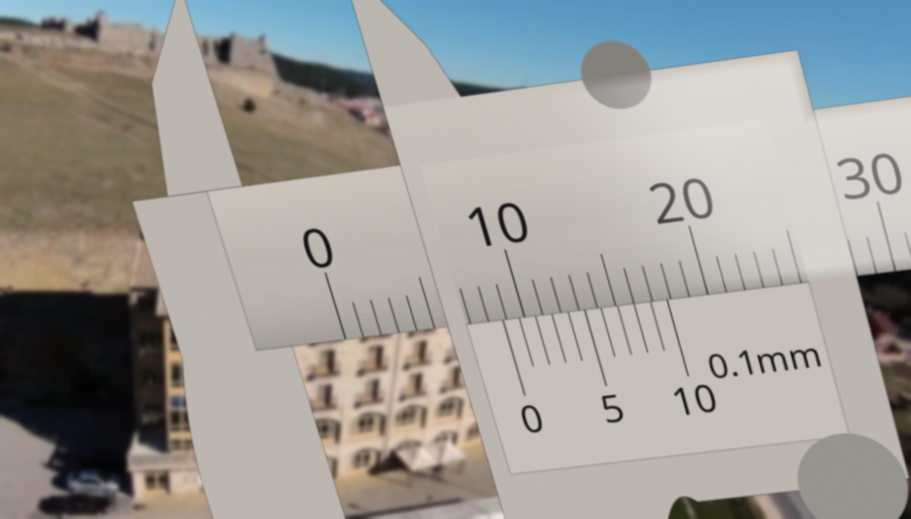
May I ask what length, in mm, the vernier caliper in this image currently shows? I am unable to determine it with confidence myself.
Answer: 8.8 mm
